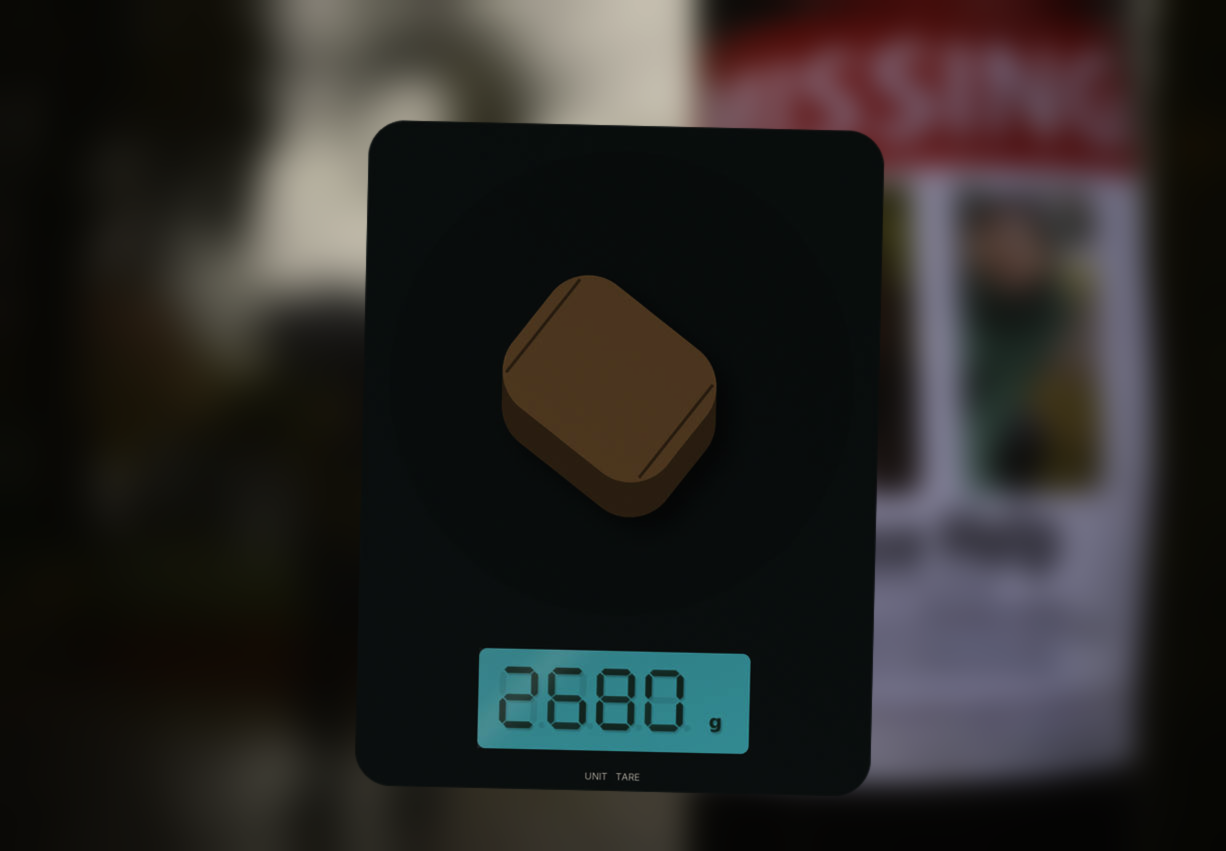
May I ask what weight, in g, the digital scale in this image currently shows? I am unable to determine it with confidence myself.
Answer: 2680 g
